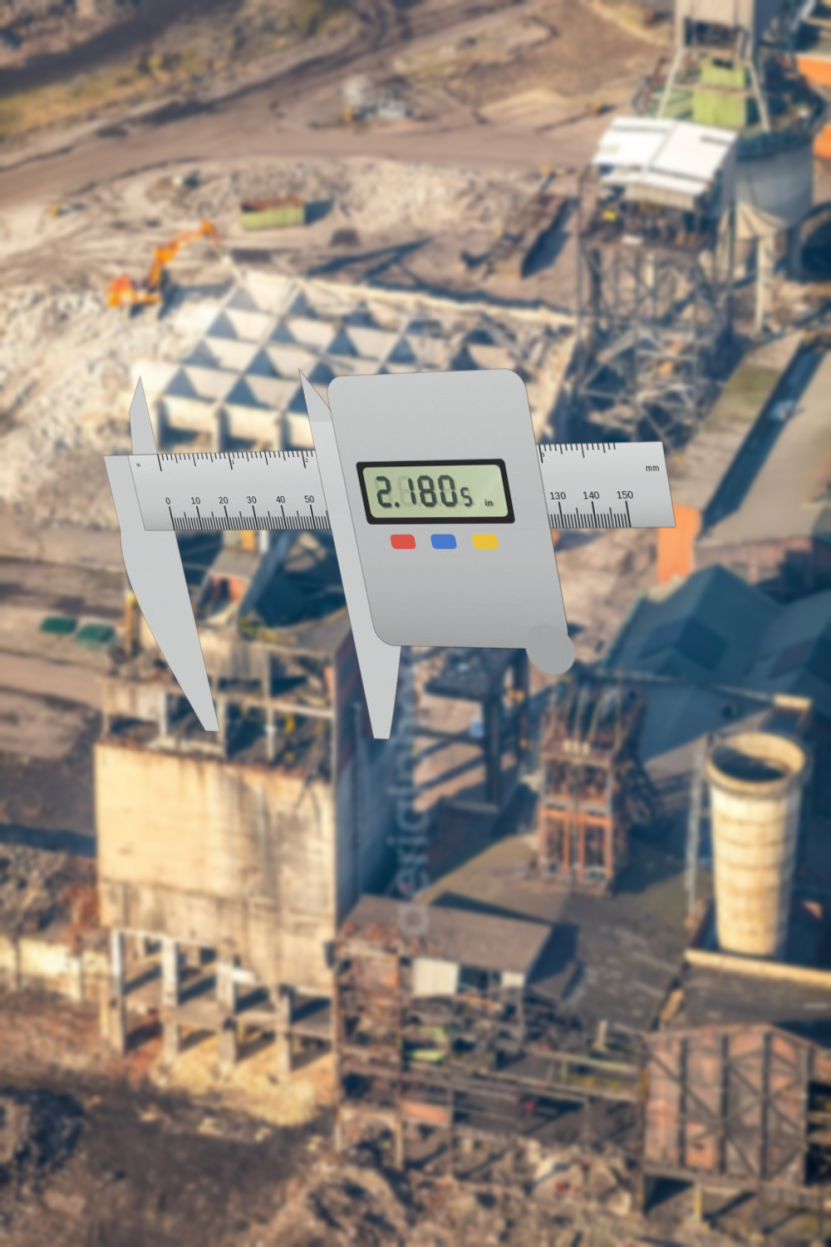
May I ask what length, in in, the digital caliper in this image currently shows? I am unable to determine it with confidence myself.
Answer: 2.1805 in
